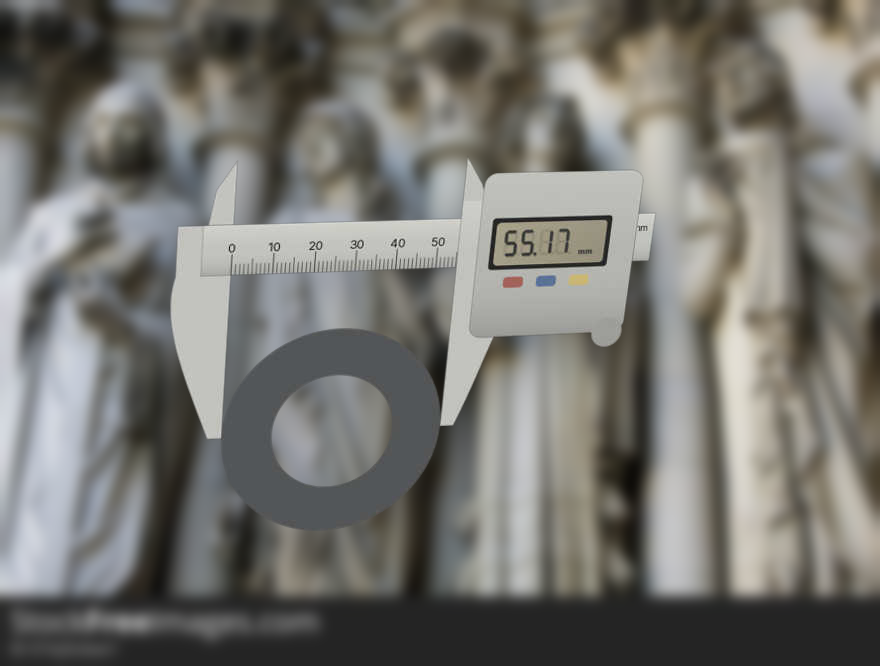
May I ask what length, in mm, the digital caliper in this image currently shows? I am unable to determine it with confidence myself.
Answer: 55.17 mm
